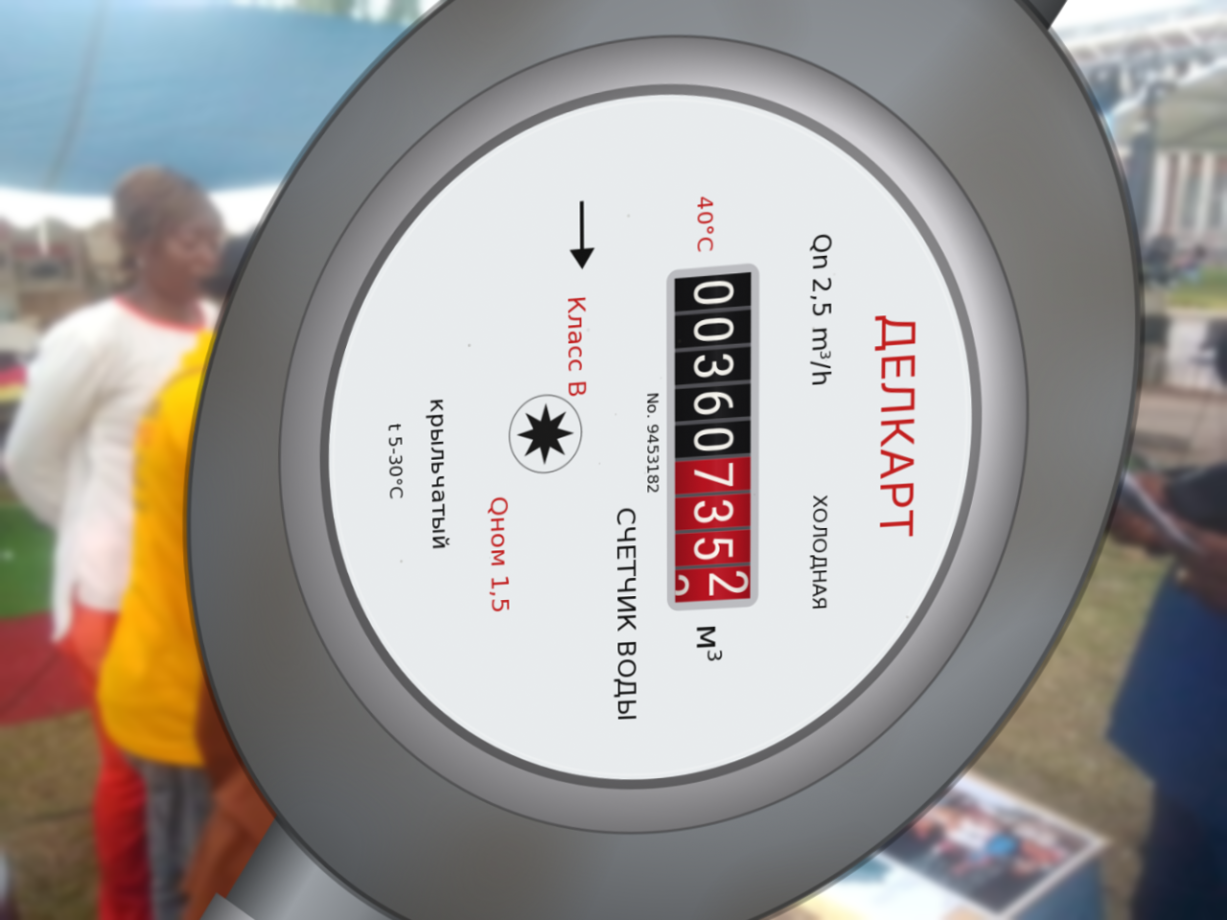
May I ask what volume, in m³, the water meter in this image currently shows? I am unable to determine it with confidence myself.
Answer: 360.7352 m³
